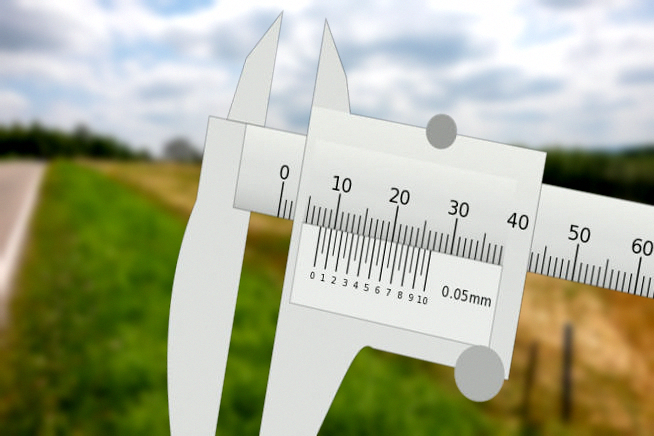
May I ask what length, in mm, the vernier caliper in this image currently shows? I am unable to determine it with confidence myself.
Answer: 7.6 mm
